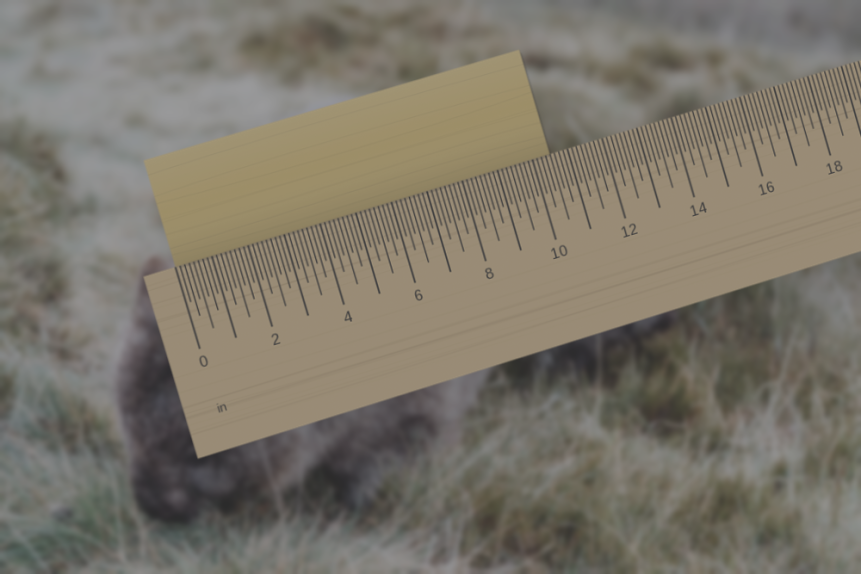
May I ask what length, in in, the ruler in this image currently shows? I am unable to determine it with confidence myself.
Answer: 10.5 in
